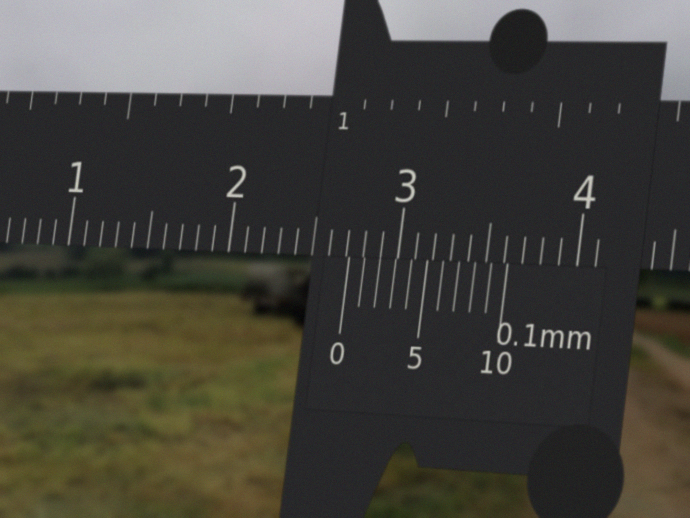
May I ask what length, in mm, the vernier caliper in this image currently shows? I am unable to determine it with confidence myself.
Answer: 27.2 mm
